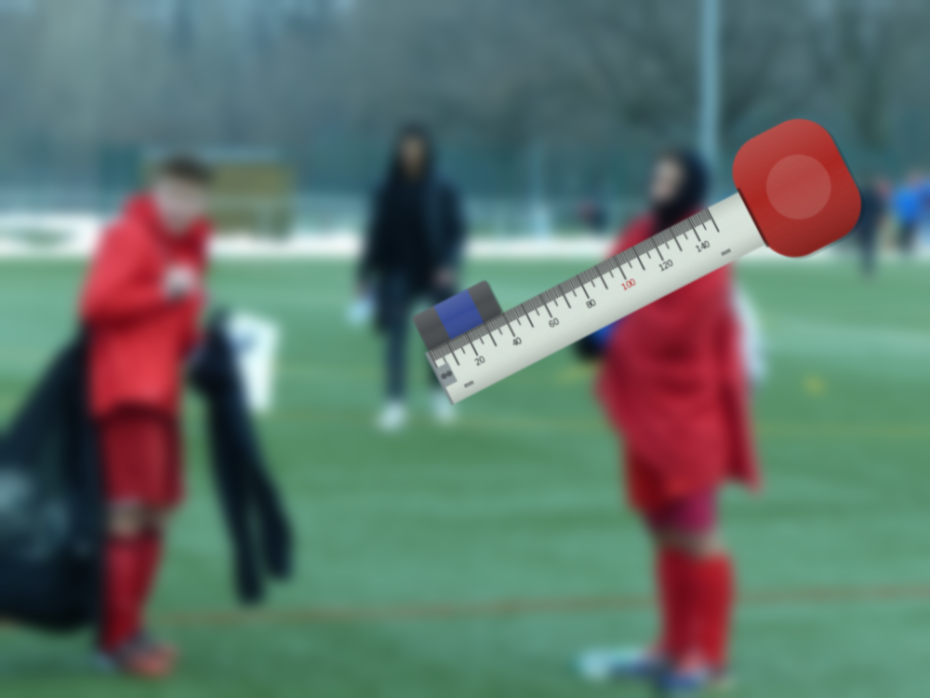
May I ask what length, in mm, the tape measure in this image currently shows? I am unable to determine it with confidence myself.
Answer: 40 mm
